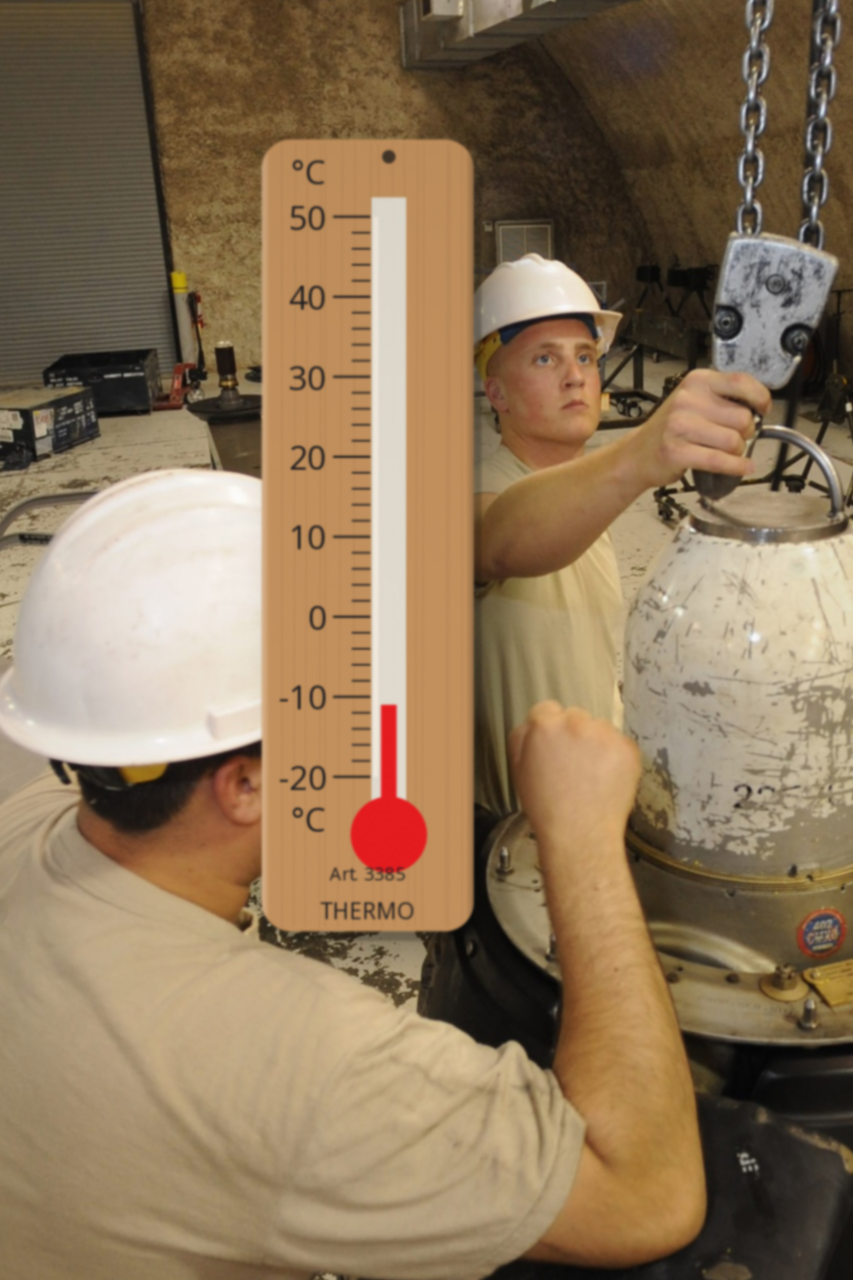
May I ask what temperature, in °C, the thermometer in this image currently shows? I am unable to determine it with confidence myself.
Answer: -11 °C
